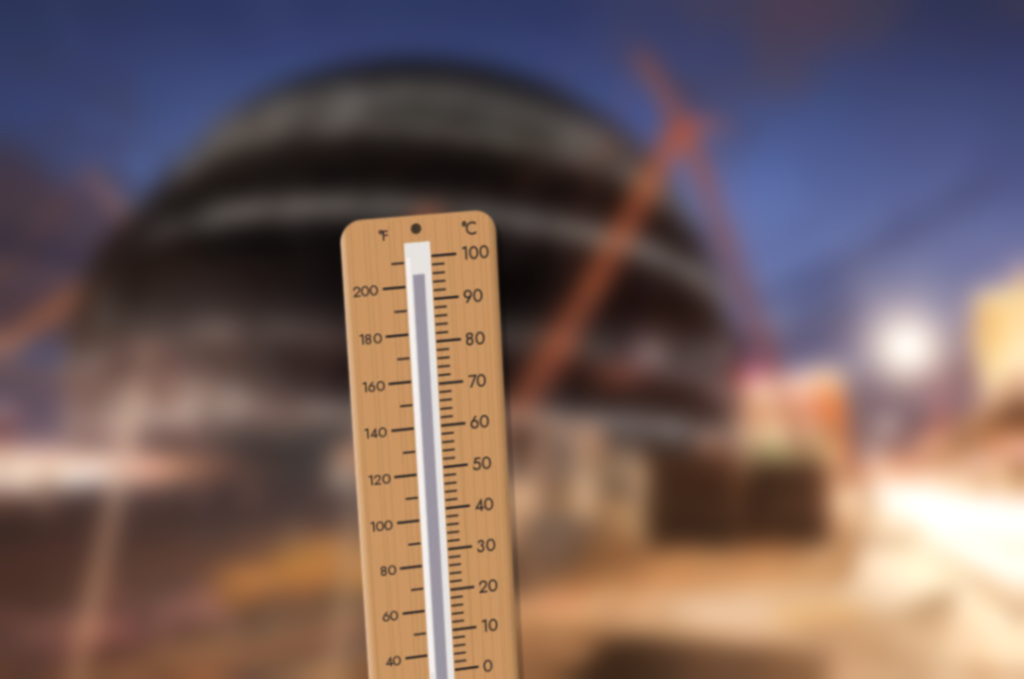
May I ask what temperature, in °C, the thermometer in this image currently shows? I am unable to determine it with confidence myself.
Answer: 96 °C
